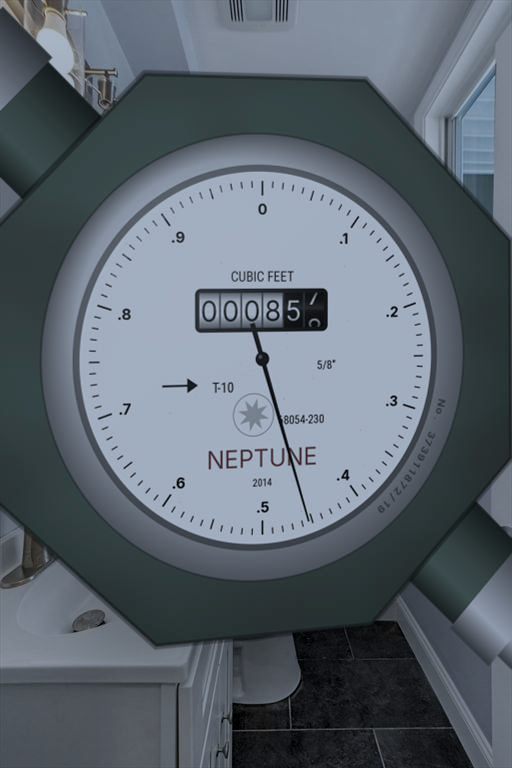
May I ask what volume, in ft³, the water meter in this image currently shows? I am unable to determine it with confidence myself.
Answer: 857.45 ft³
